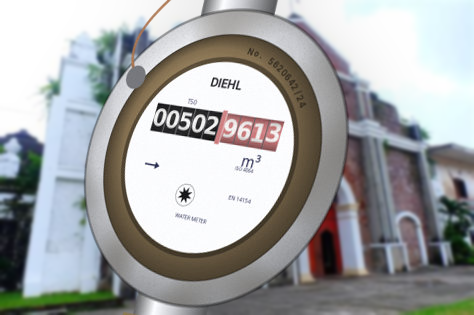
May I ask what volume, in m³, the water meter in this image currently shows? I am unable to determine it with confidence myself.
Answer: 502.9613 m³
